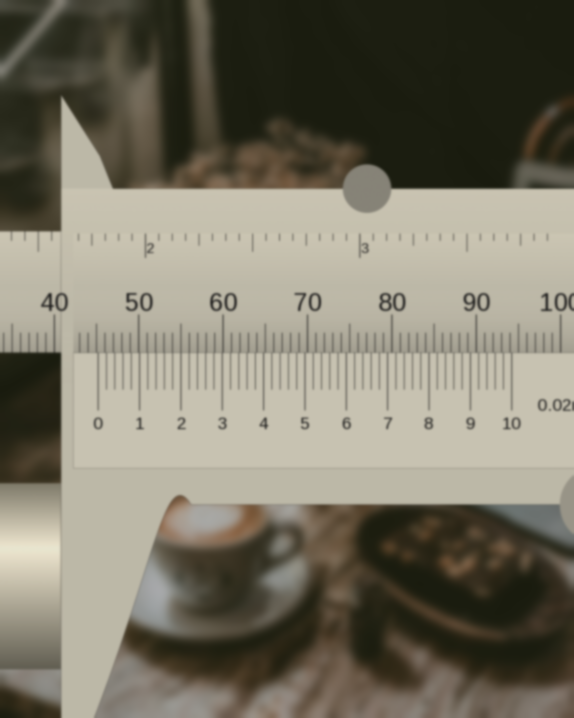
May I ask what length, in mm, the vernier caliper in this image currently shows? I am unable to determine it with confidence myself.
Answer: 45.2 mm
